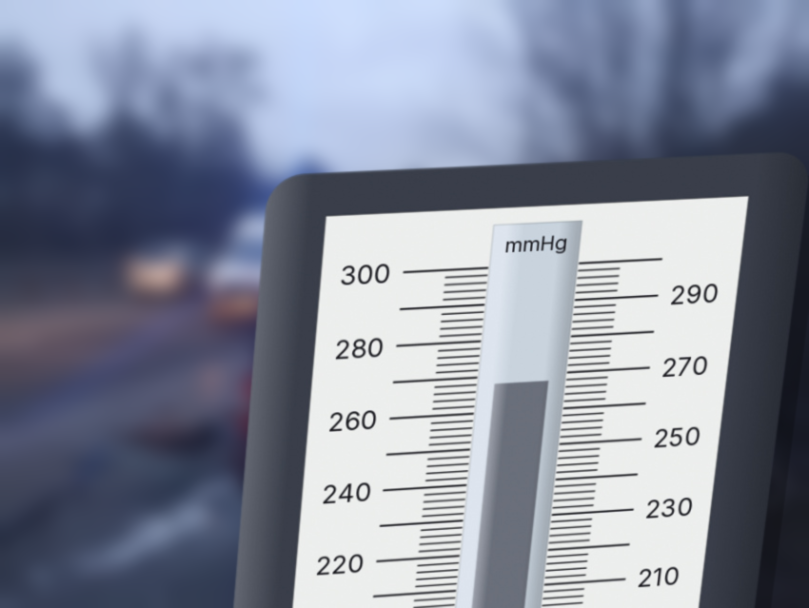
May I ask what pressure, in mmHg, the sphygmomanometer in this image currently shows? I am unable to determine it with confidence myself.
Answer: 268 mmHg
